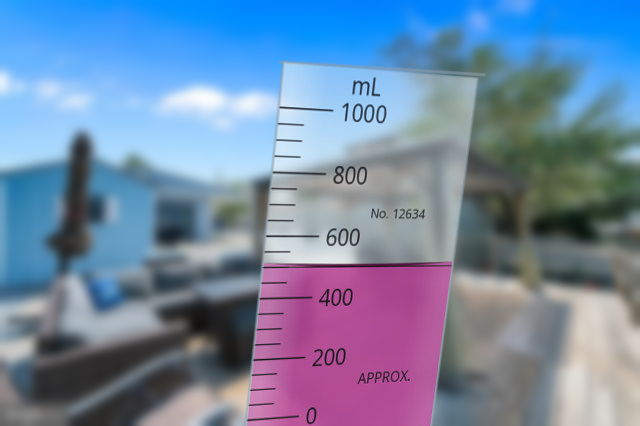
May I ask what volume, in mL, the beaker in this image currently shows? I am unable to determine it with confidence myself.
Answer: 500 mL
